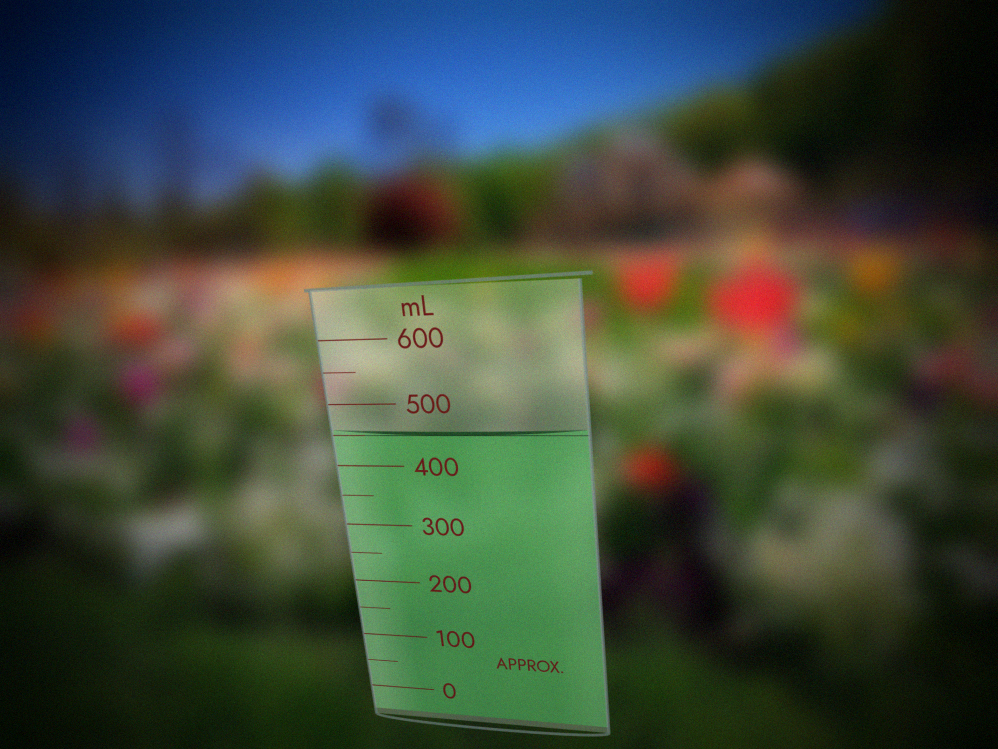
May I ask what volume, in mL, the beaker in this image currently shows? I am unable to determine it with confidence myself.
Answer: 450 mL
